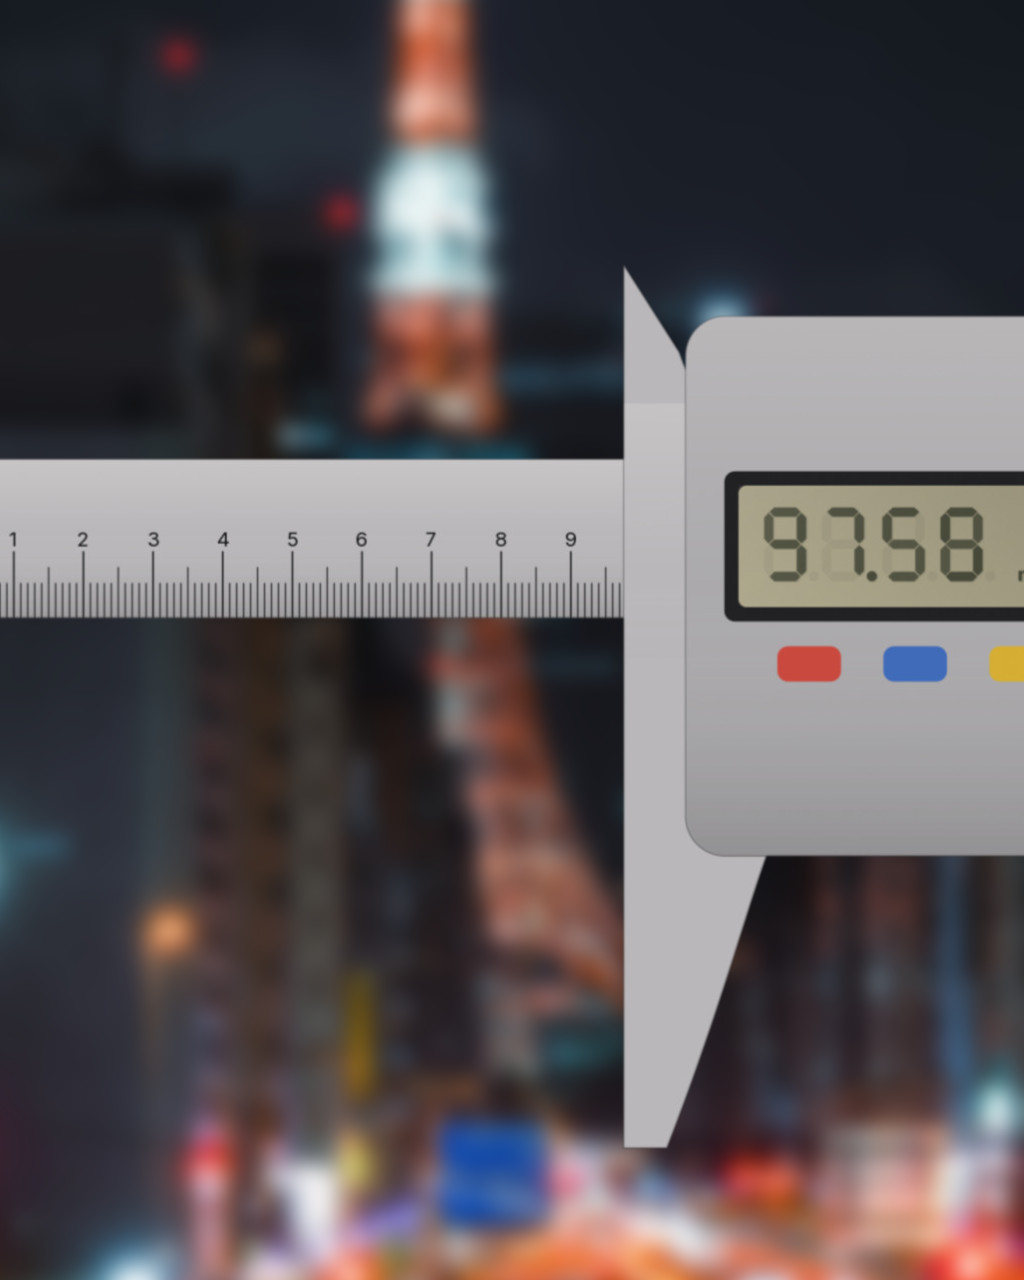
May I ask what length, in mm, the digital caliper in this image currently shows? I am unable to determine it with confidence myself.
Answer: 97.58 mm
